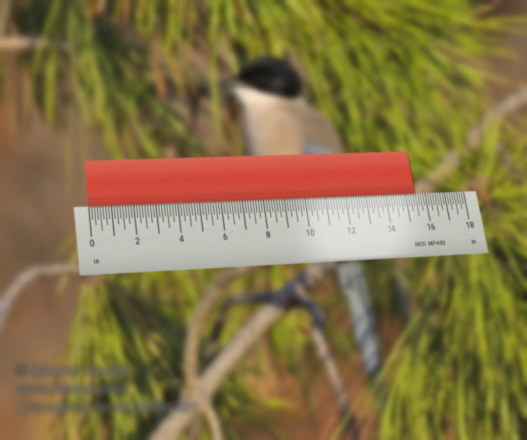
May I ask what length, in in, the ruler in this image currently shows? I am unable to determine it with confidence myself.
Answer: 15.5 in
